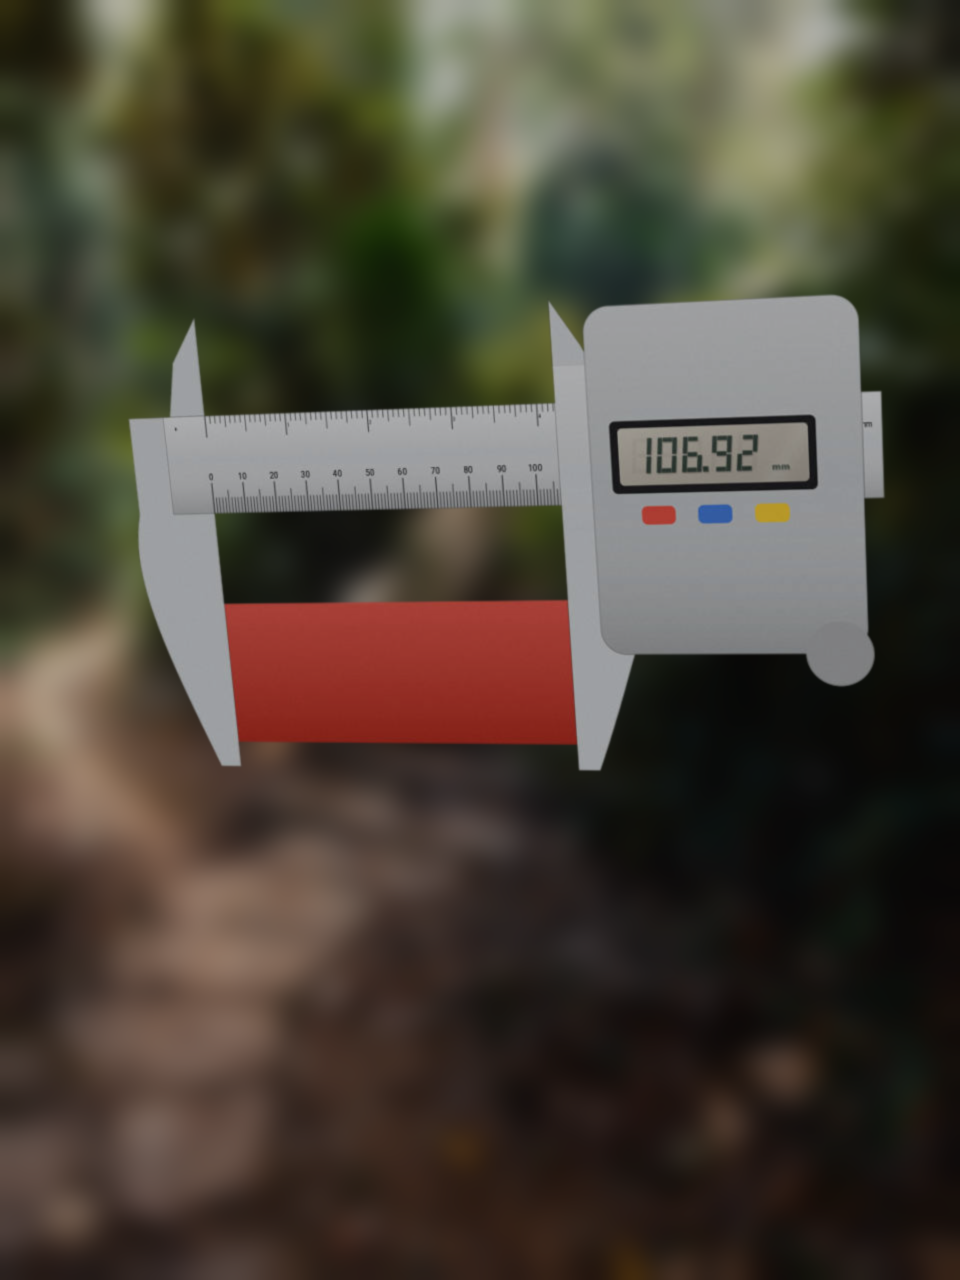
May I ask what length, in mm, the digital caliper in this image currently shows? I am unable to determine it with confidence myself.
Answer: 106.92 mm
